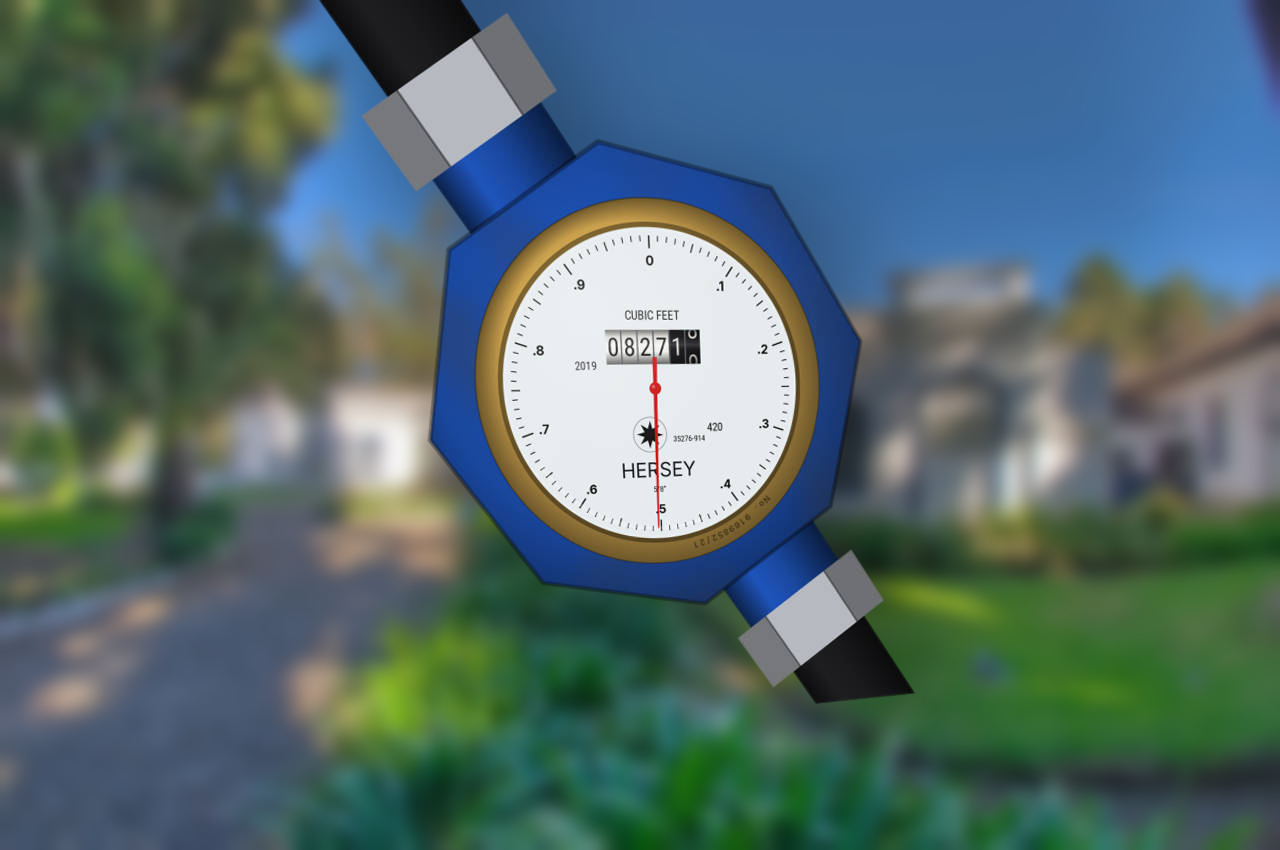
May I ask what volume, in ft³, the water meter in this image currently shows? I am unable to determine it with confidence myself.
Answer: 82718.50 ft³
